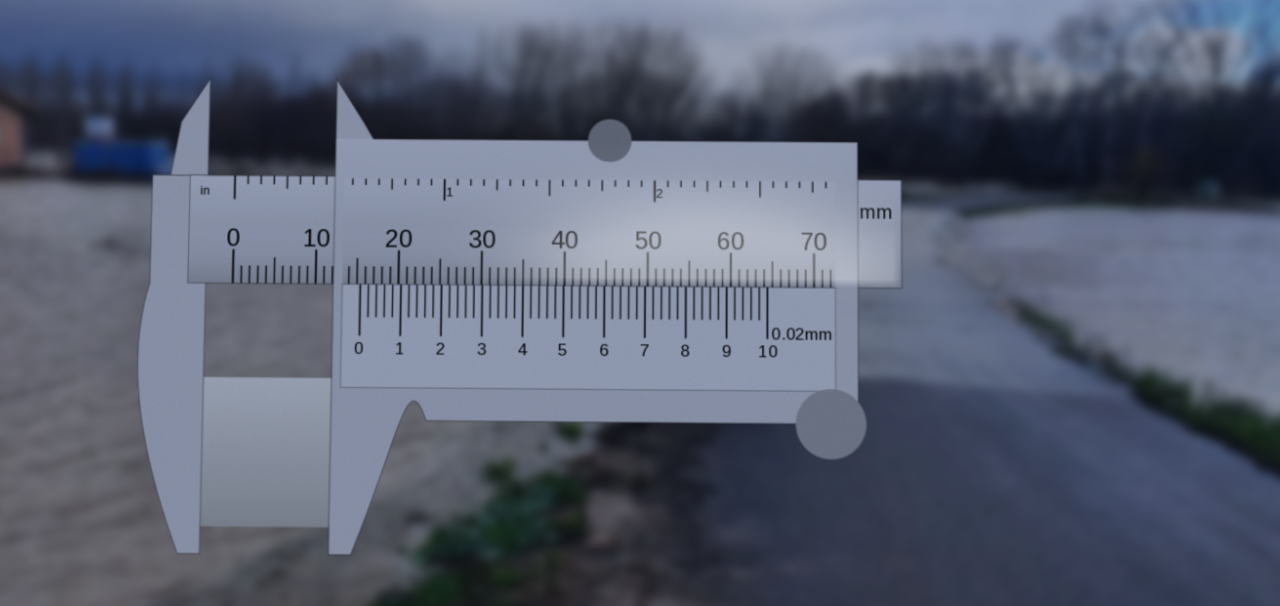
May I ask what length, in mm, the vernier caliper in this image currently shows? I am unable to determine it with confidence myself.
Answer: 15.4 mm
